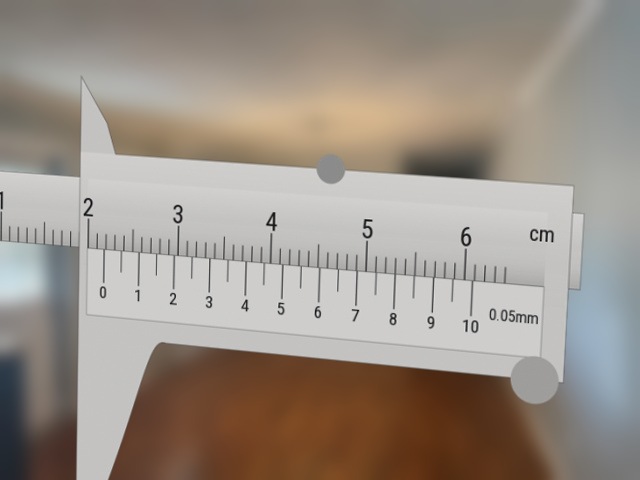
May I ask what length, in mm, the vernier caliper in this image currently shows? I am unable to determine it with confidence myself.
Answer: 21.8 mm
